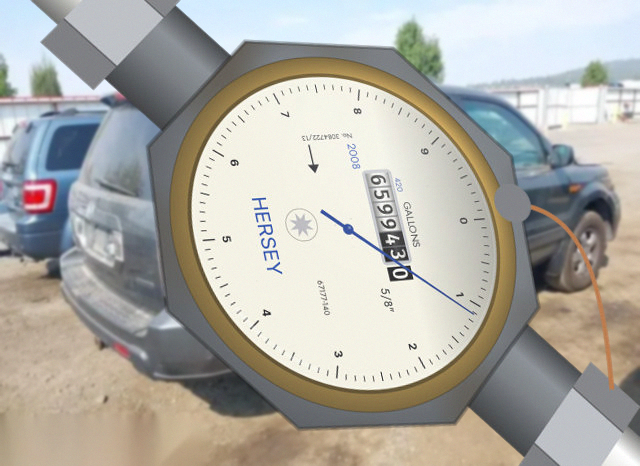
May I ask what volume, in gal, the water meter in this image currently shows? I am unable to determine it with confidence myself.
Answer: 6599431.1 gal
